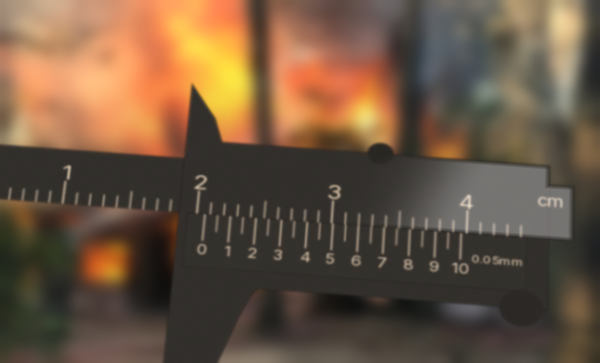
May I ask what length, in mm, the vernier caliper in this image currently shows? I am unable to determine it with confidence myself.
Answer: 20.6 mm
